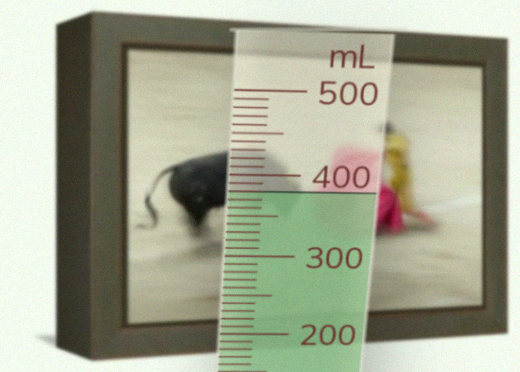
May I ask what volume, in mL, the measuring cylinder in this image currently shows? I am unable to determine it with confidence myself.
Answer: 380 mL
